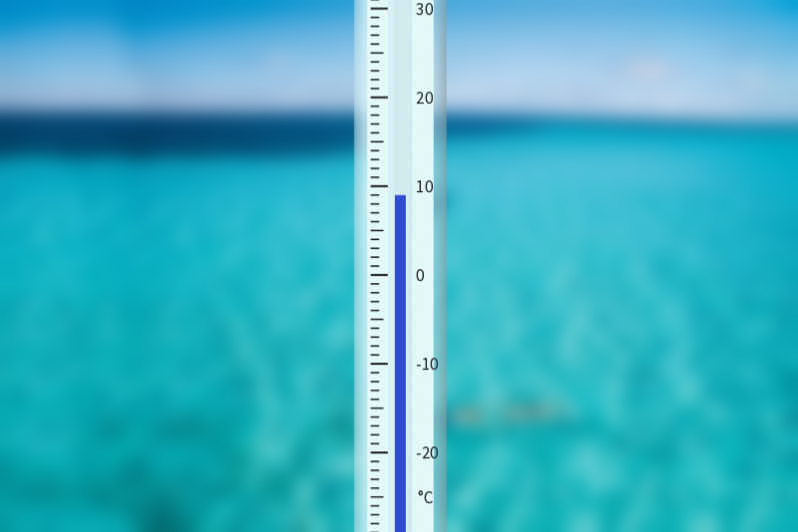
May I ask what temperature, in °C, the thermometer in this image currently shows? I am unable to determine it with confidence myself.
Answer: 9 °C
